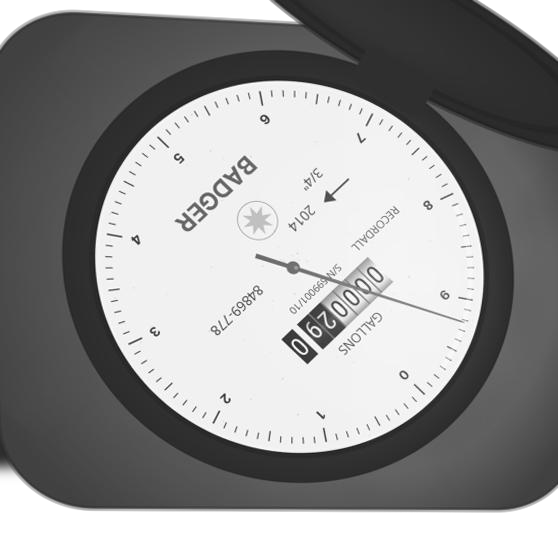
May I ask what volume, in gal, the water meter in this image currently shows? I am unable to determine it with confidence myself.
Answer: 289.2 gal
